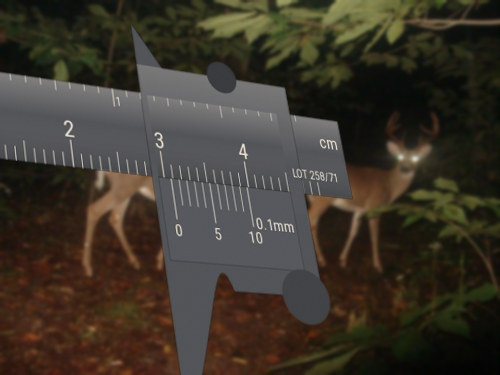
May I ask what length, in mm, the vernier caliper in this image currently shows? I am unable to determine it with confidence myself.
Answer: 30.8 mm
